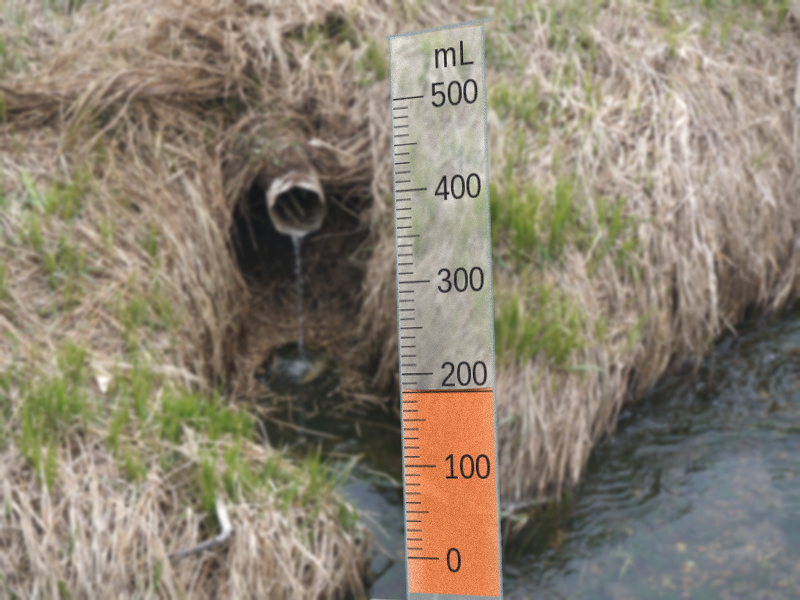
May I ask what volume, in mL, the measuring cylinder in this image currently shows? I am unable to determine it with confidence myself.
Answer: 180 mL
